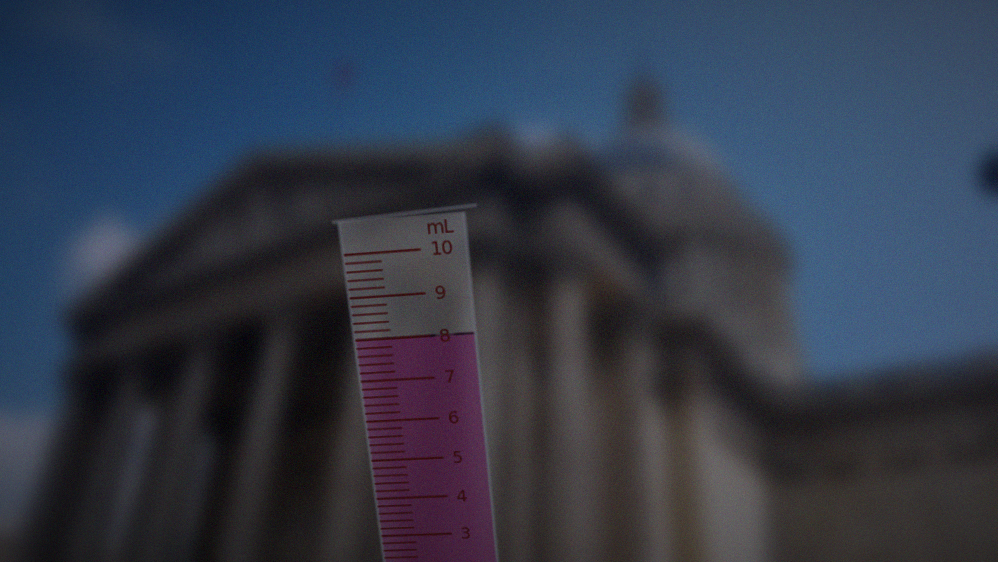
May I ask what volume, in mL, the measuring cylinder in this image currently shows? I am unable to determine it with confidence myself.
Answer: 8 mL
